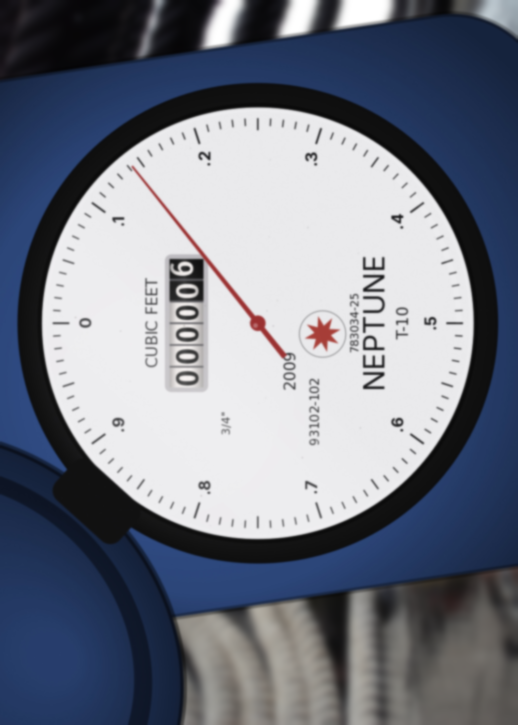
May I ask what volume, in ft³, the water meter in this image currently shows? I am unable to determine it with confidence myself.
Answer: 6.14 ft³
